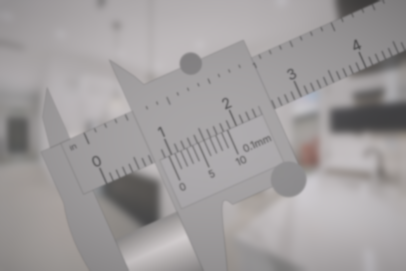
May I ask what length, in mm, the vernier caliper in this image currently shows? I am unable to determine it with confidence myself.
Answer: 9.6 mm
